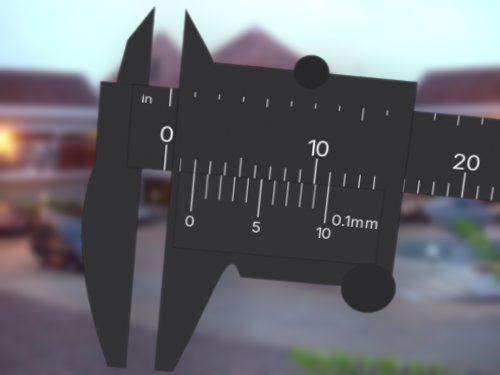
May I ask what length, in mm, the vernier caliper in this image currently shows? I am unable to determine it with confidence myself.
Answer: 2.0 mm
